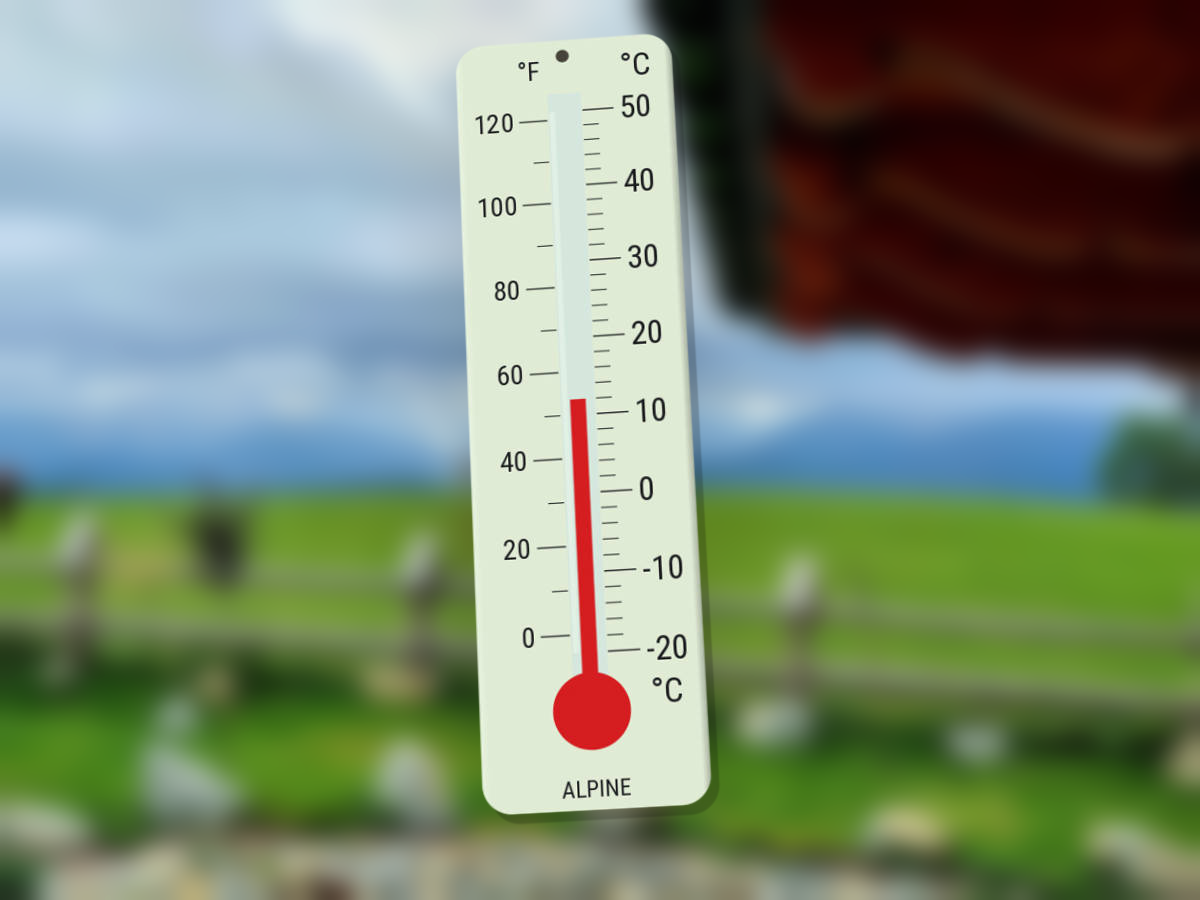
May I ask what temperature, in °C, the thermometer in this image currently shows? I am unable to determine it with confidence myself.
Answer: 12 °C
